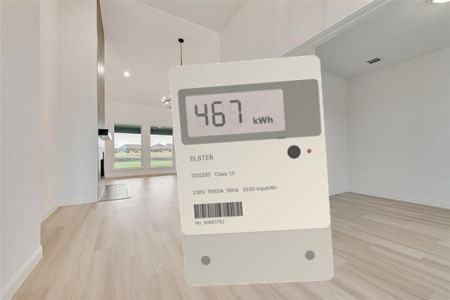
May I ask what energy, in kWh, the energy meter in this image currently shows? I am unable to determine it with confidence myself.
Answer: 467 kWh
